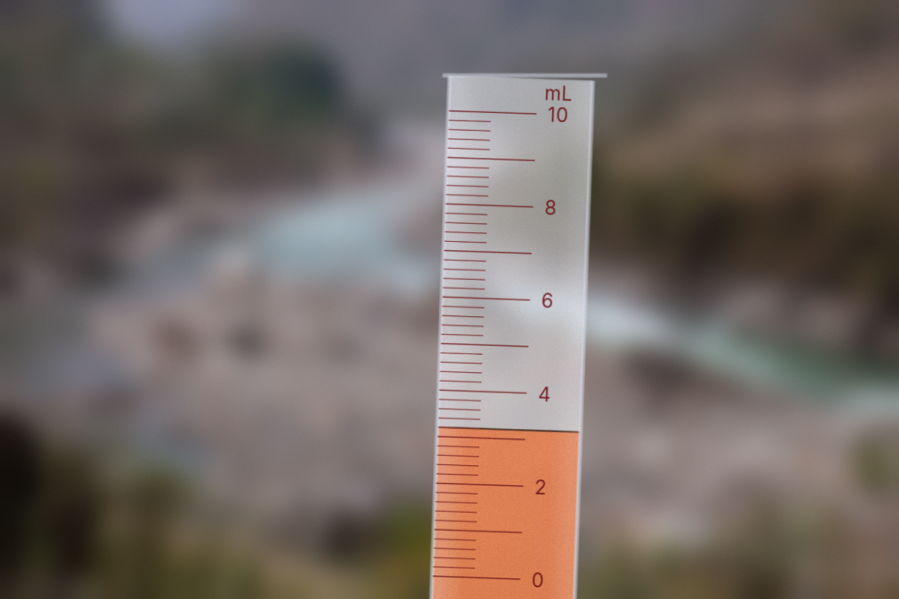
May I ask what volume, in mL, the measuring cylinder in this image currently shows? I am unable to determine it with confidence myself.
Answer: 3.2 mL
